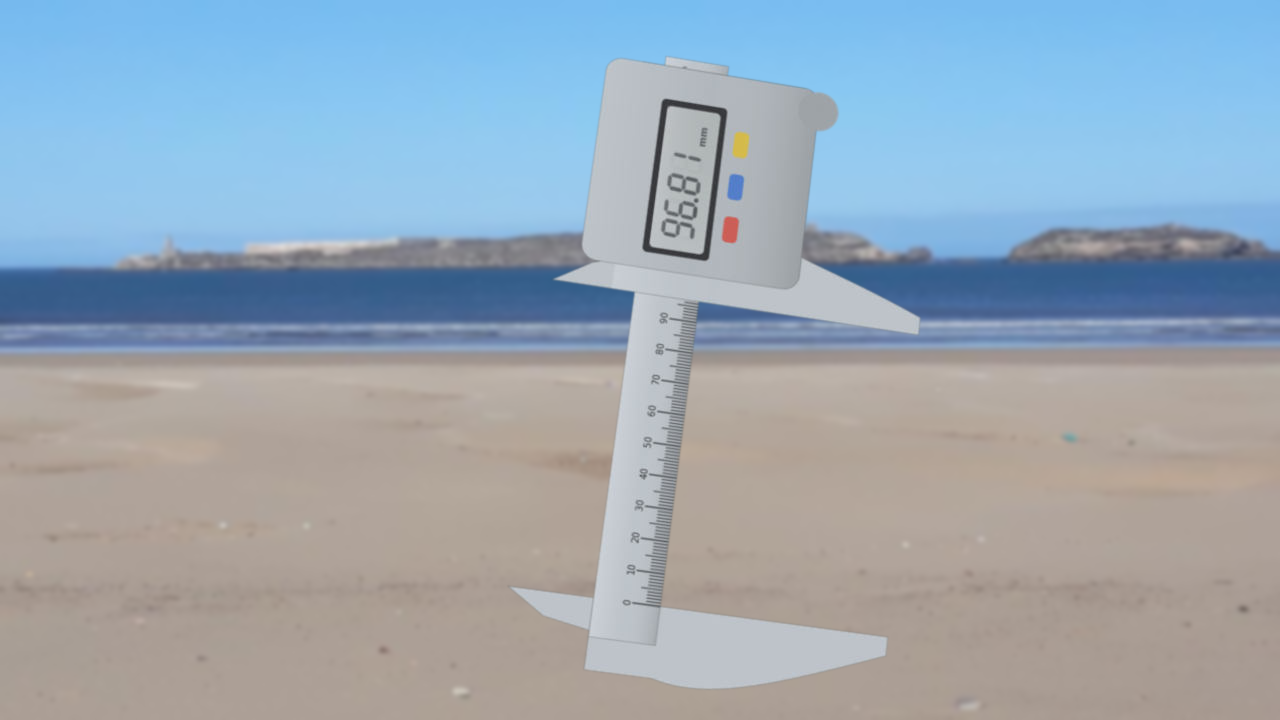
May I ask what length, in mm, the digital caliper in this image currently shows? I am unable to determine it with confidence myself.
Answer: 96.81 mm
